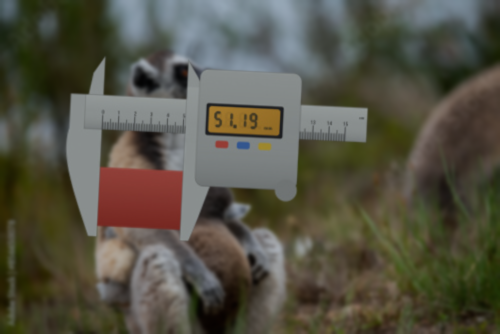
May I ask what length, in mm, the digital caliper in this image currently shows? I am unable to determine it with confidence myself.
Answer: 51.19 mm
